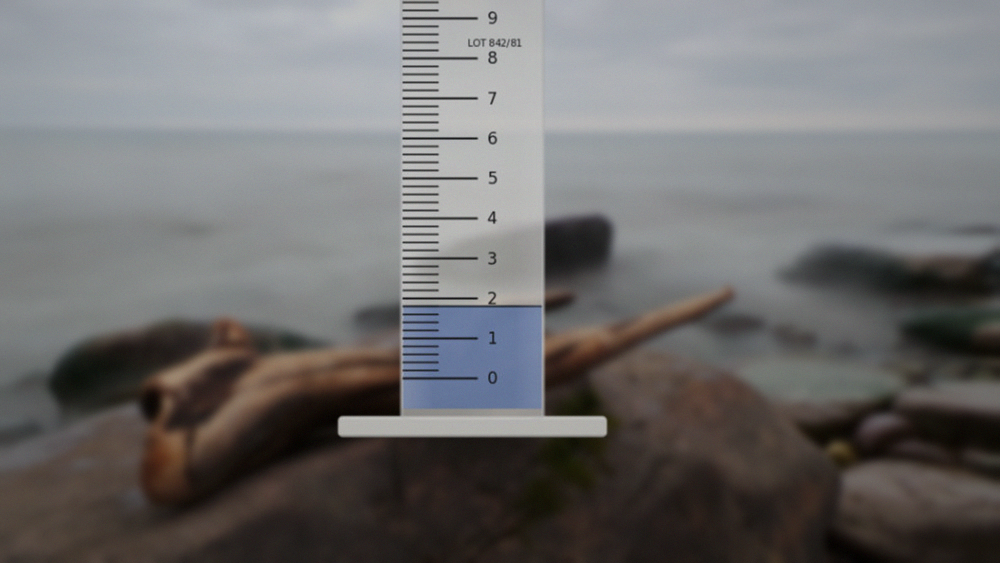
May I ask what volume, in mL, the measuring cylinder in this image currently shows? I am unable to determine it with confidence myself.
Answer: 1.8 mL
